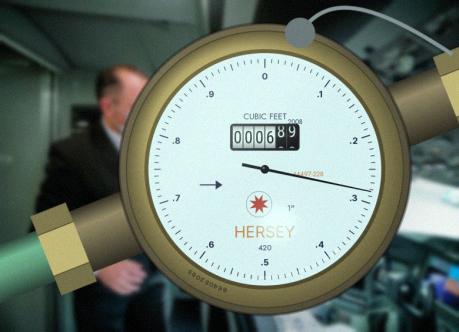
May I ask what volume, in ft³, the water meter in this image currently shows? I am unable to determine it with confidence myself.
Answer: 689.28 ft³
